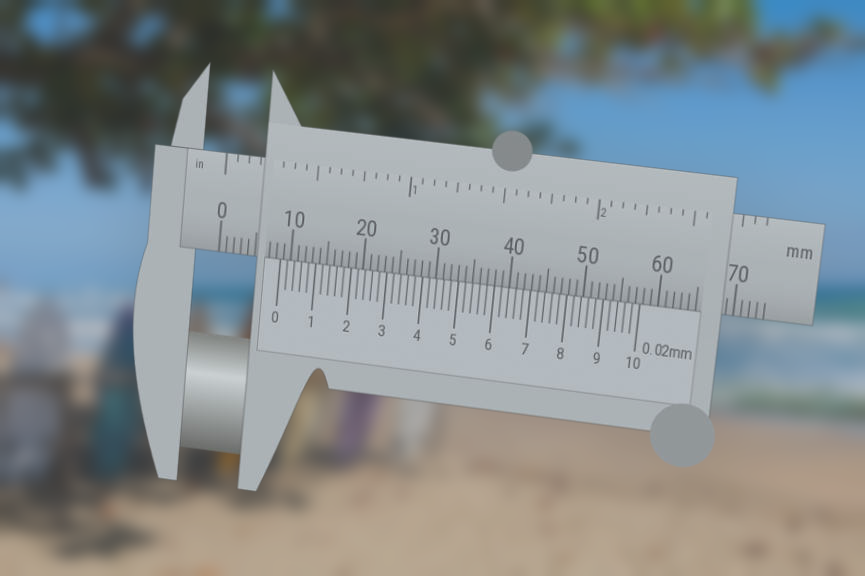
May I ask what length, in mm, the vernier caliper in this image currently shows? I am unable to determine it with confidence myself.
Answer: 8.6 mm
